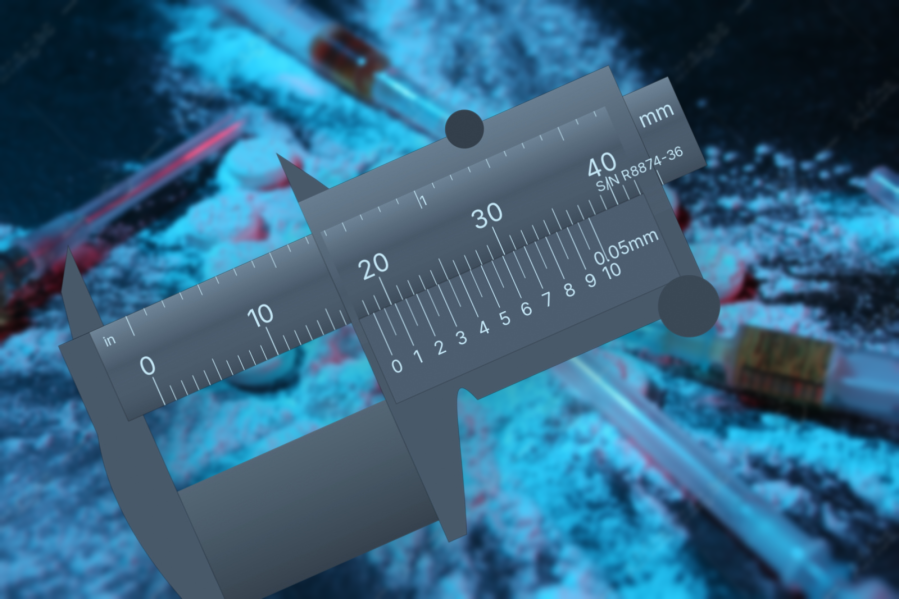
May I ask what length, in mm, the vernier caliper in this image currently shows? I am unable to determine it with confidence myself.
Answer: 18.4 mm
